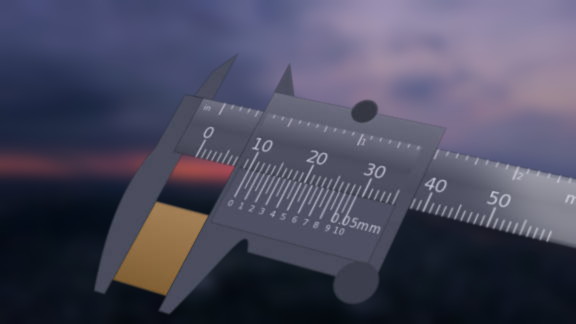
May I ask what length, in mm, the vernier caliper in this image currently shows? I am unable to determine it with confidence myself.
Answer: 10.0 mm
